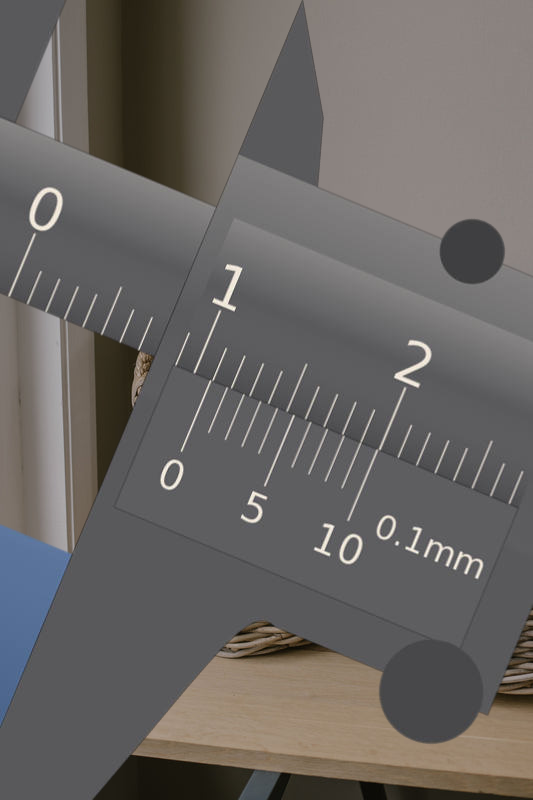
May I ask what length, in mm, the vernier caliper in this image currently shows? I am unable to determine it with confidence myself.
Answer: 10.9 mm
